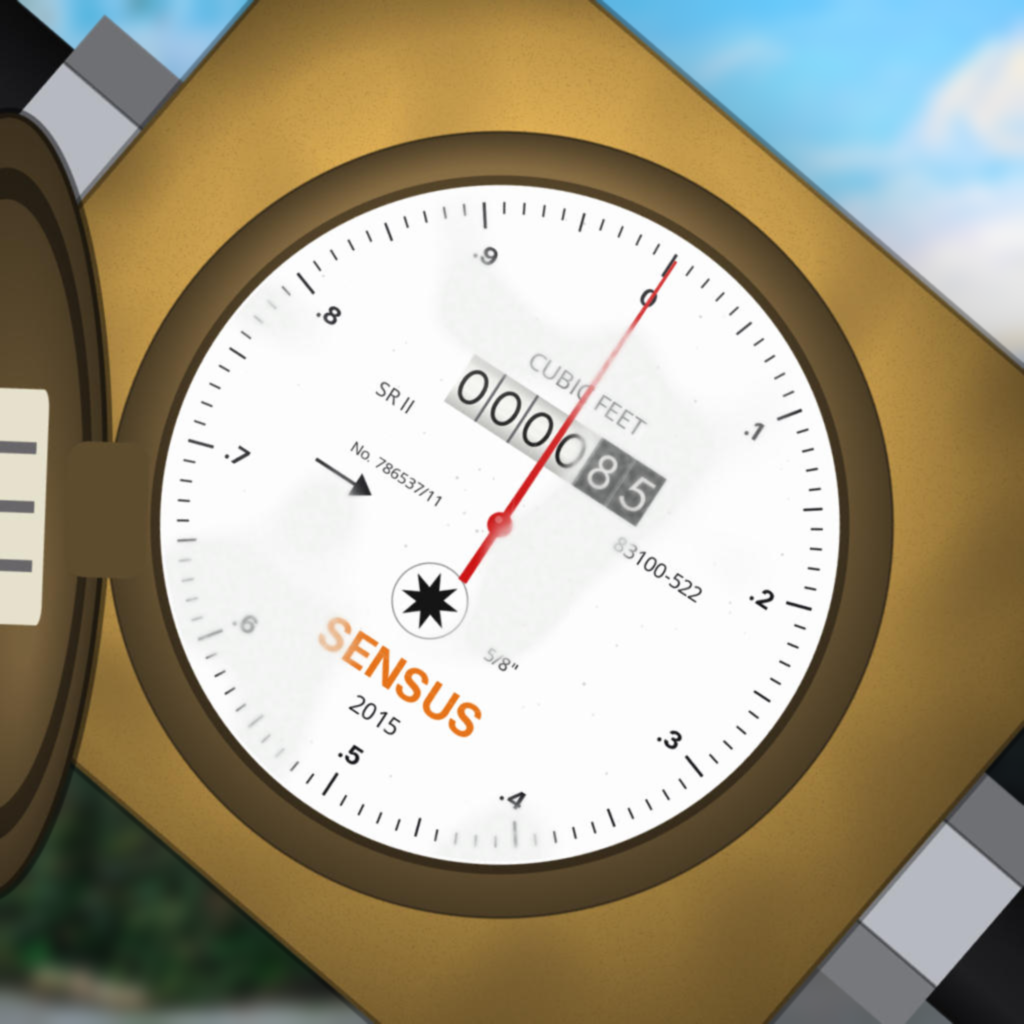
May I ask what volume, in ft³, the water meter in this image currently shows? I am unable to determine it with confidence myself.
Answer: 85.00 ft³
